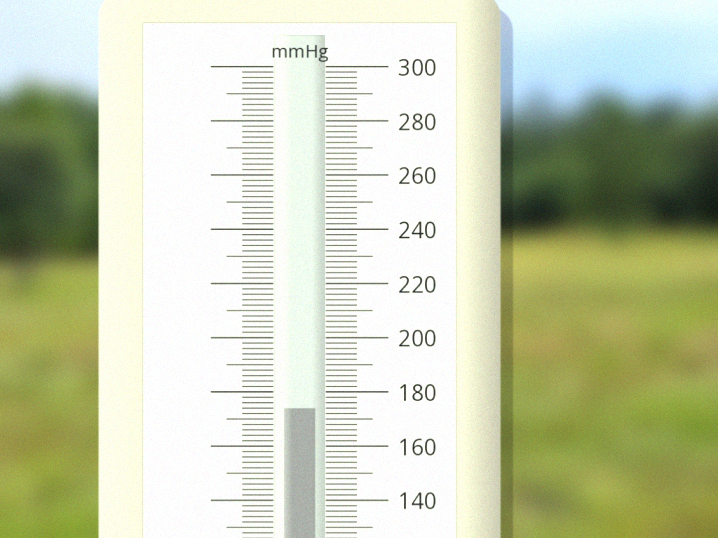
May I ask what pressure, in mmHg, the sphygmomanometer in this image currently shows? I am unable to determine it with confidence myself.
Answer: 174 mmHg
